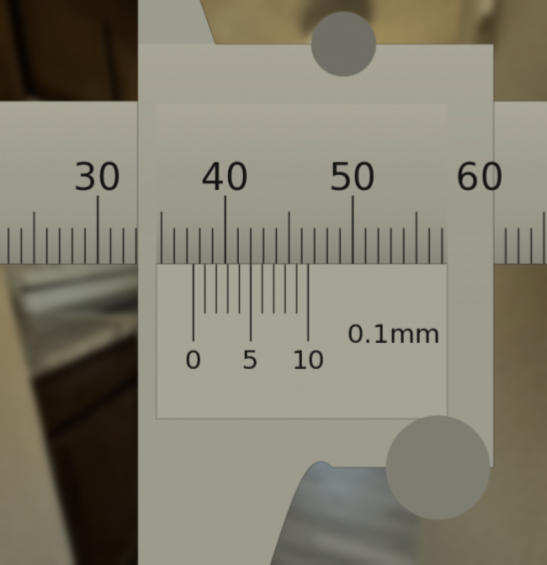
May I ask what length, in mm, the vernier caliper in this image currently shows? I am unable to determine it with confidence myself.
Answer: 37.5 mm
